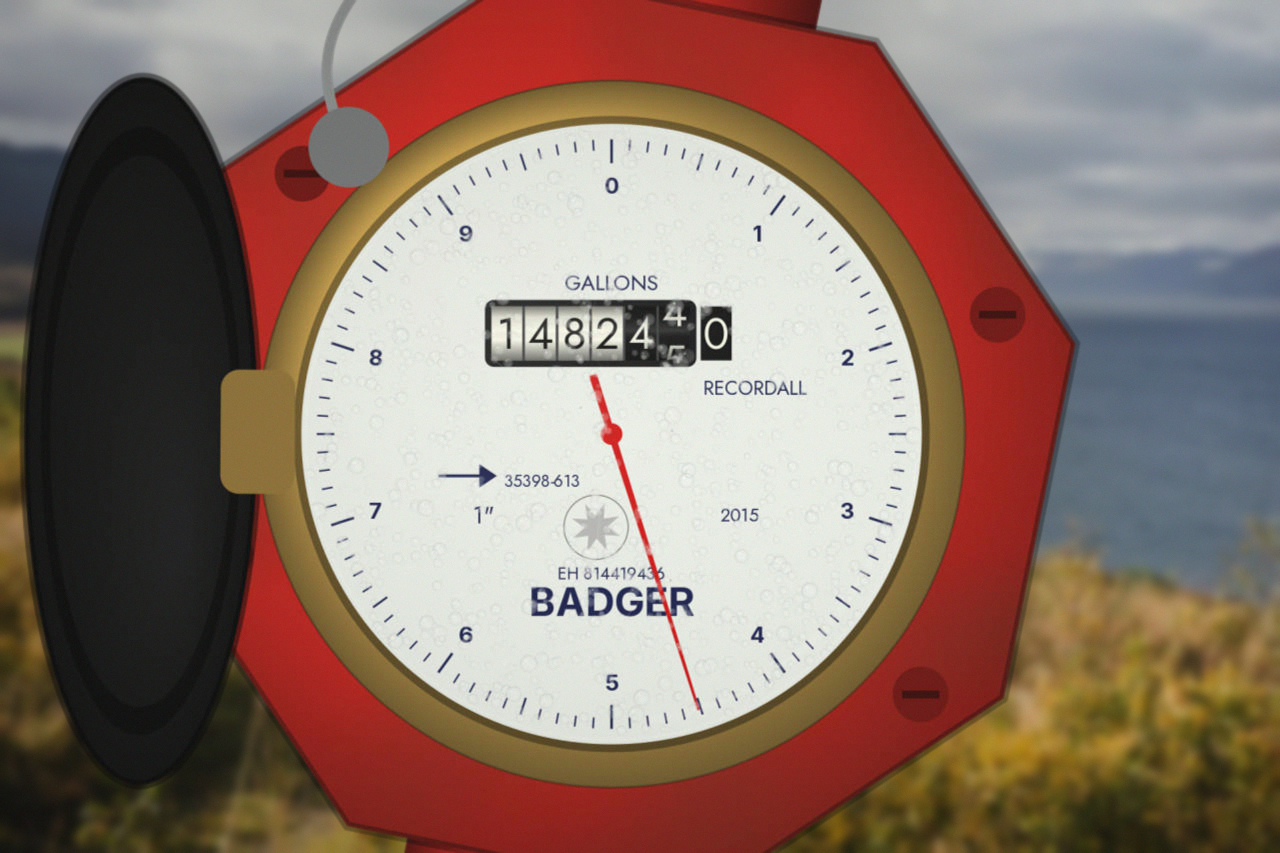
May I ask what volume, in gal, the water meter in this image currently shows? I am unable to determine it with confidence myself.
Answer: 1482444.5 gal
